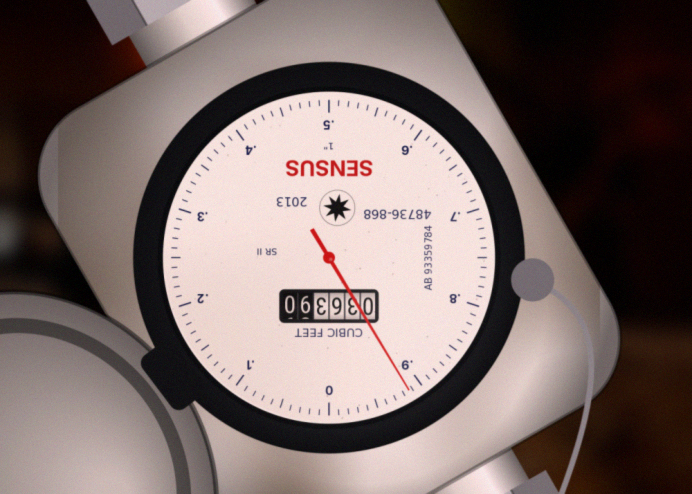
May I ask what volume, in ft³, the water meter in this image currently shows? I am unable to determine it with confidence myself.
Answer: 36389.91 ft³
